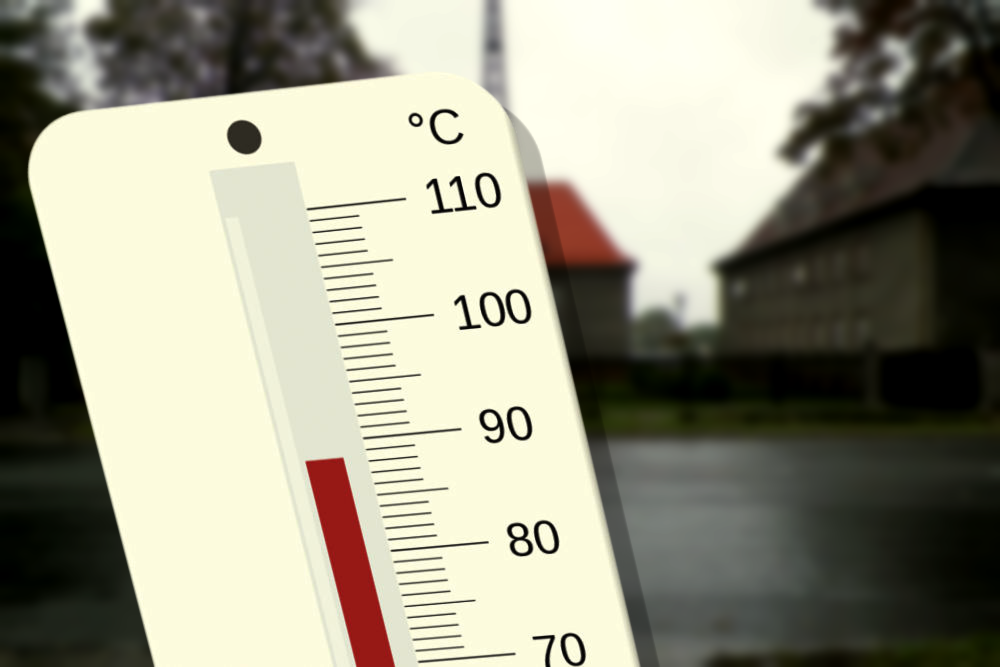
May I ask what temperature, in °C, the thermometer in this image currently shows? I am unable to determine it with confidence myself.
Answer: 88.5 °C
